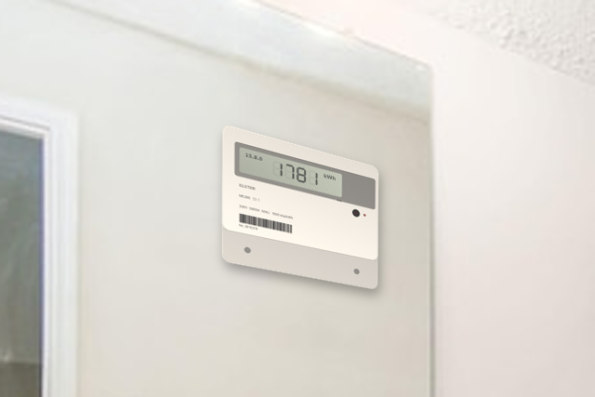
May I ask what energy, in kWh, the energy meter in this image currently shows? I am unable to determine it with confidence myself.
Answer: 1781 kWh
